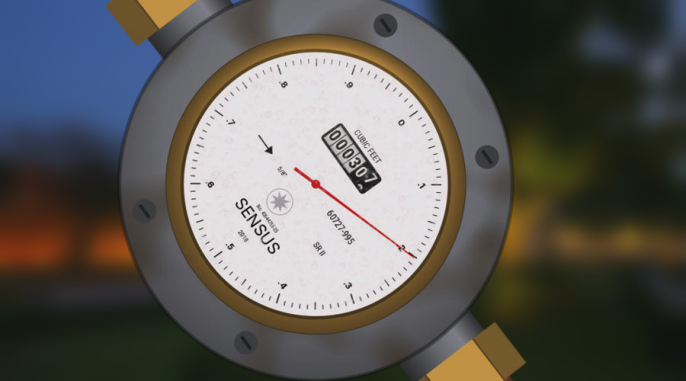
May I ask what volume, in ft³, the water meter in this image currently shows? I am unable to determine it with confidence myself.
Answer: 307.20 ft³
